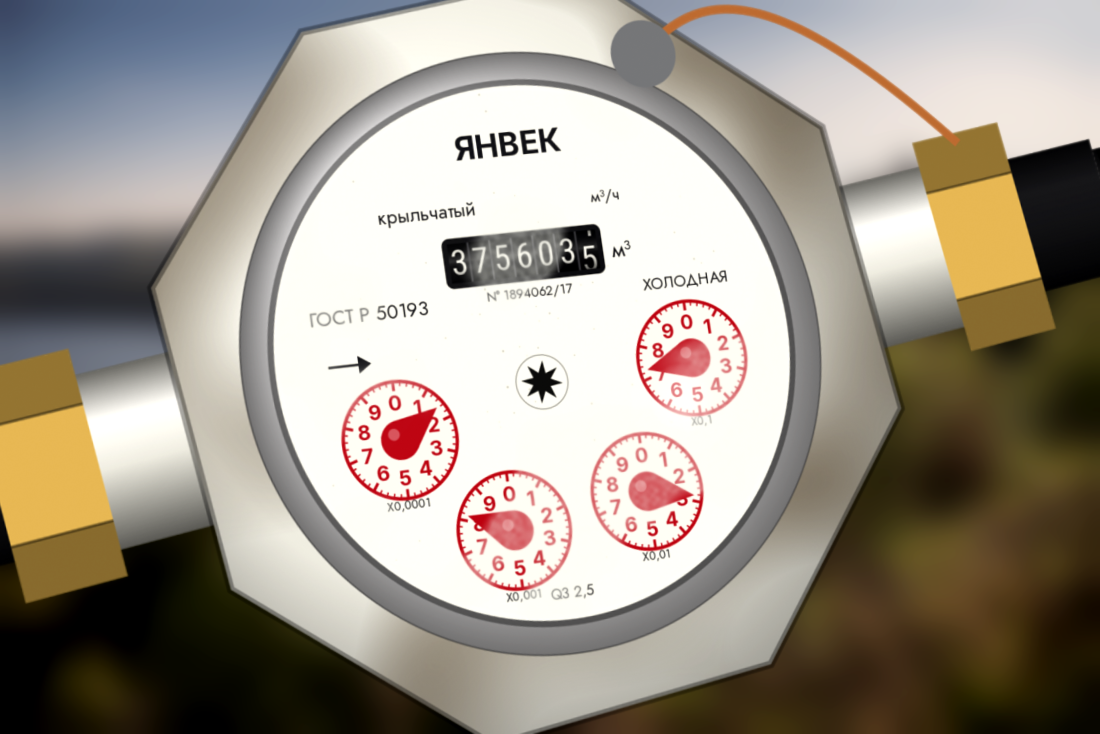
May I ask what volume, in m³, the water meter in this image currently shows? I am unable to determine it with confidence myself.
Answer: 3756034.7281 m³
